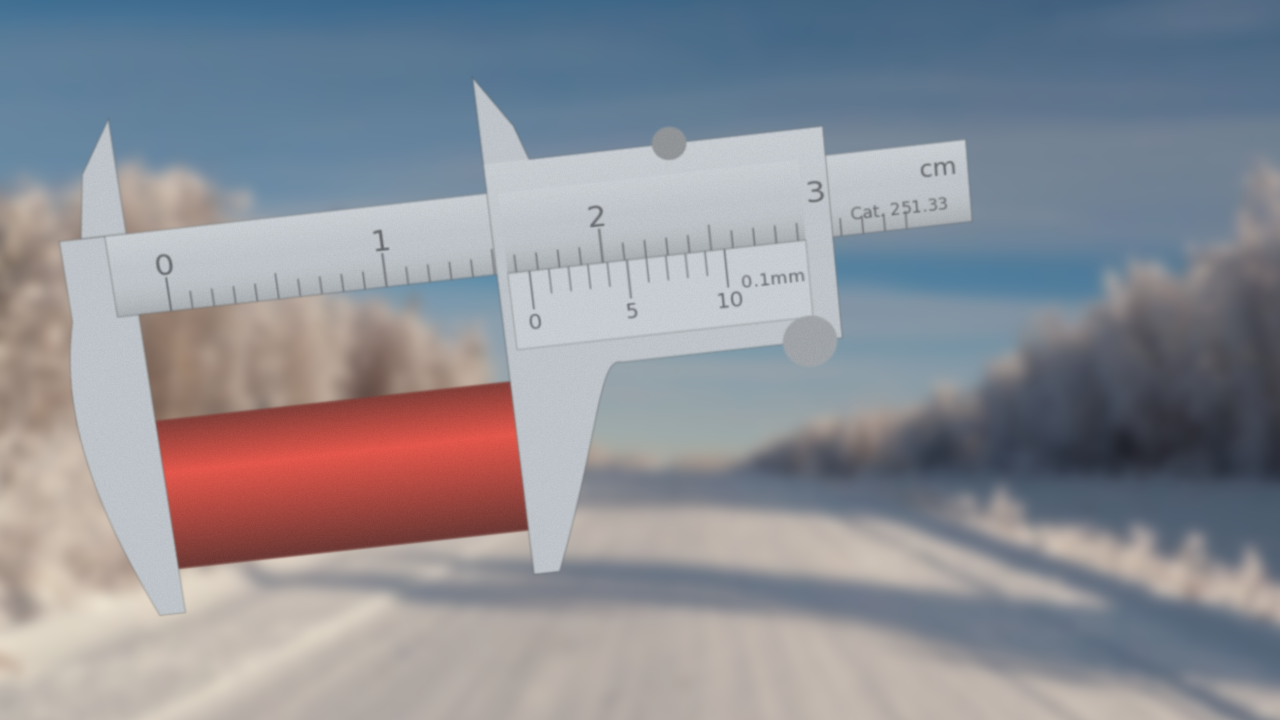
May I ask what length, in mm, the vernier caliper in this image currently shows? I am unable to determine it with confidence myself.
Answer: 16.6 mm
